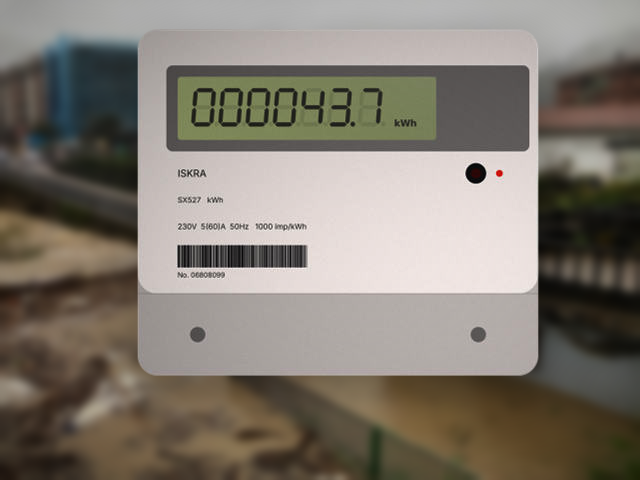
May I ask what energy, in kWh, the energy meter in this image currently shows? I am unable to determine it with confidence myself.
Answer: 43.7 kWh
